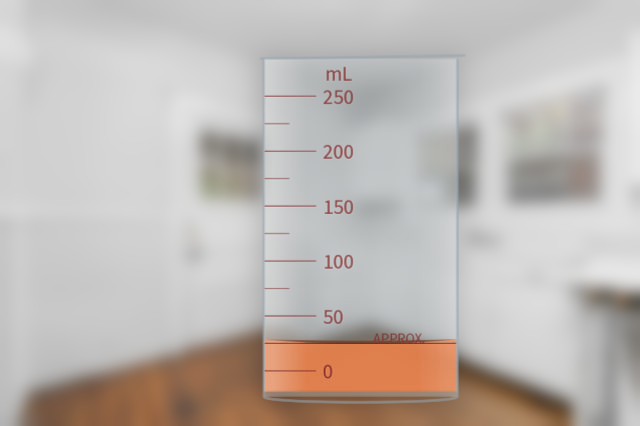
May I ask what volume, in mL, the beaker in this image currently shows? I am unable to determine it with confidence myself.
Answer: 25 mL
